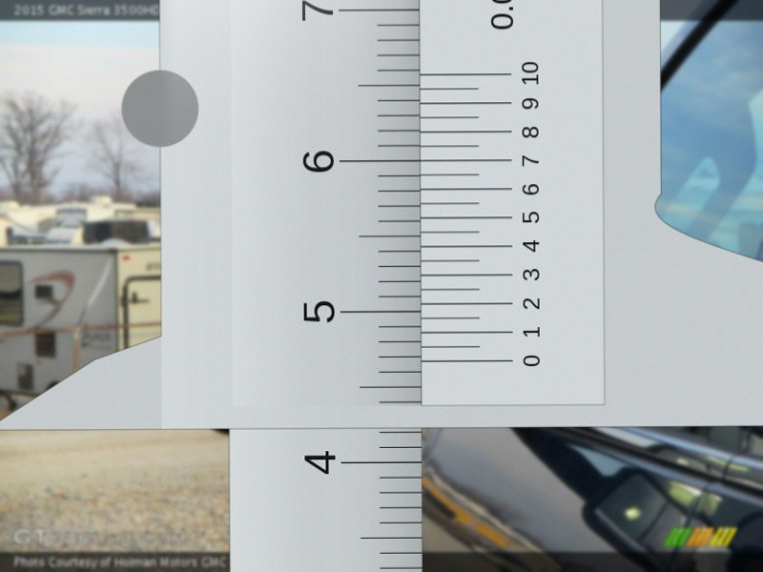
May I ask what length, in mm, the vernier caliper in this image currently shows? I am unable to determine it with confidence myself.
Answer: 46.7 mm
